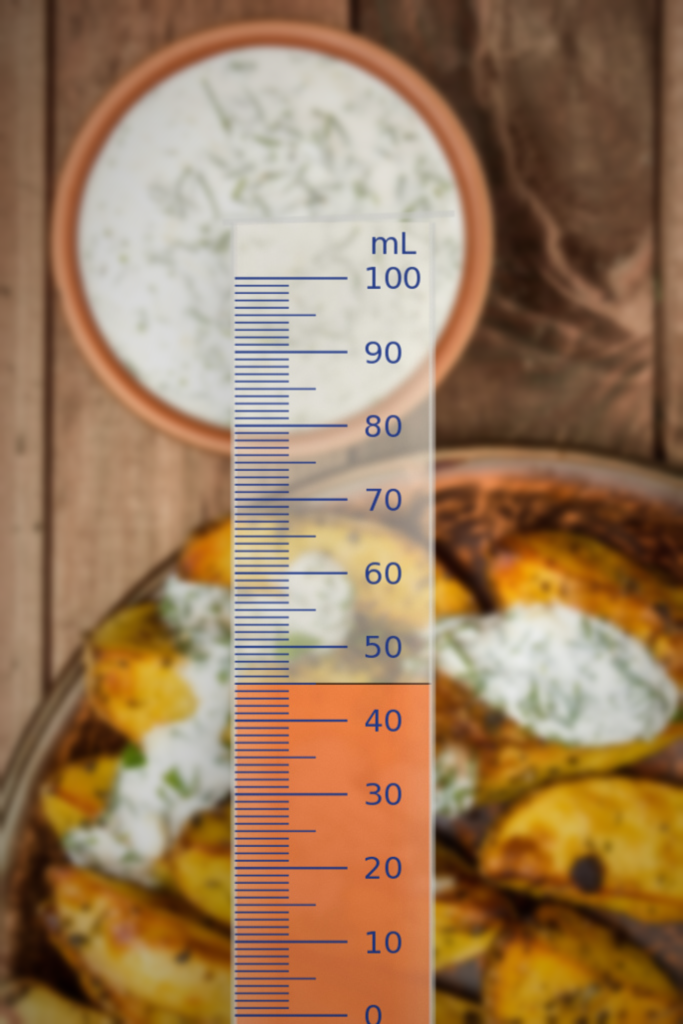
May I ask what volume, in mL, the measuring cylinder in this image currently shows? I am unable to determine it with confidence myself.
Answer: 45 mL
